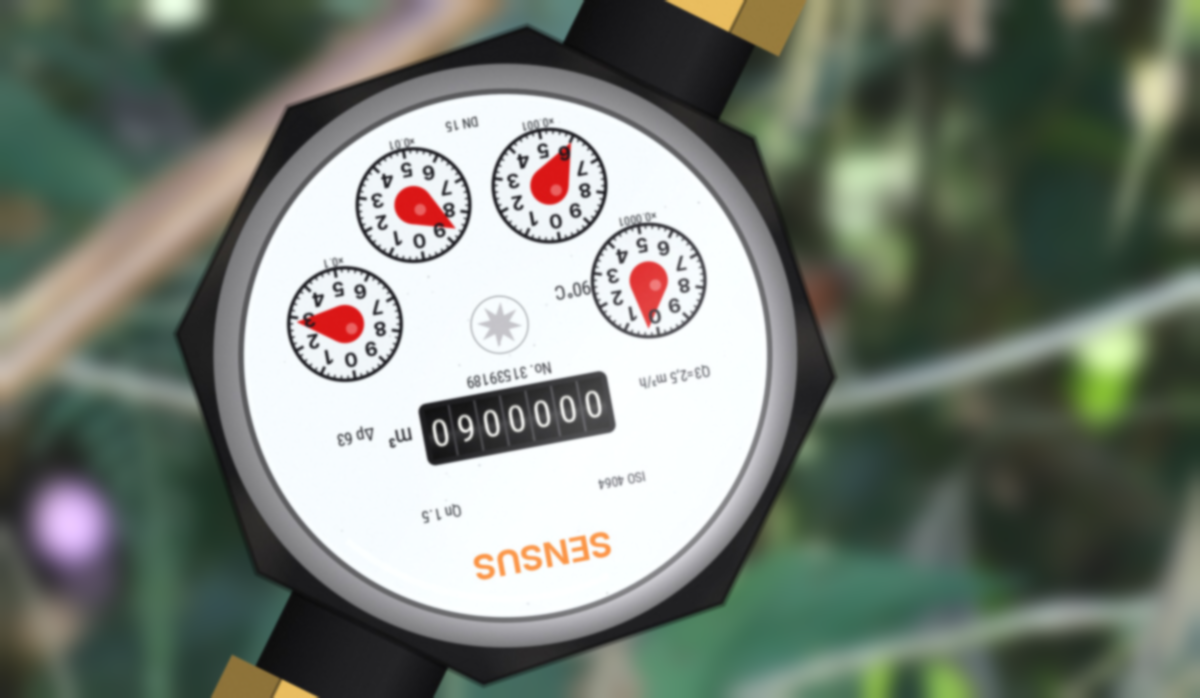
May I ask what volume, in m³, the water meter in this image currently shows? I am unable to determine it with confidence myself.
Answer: 60.2860 m³
